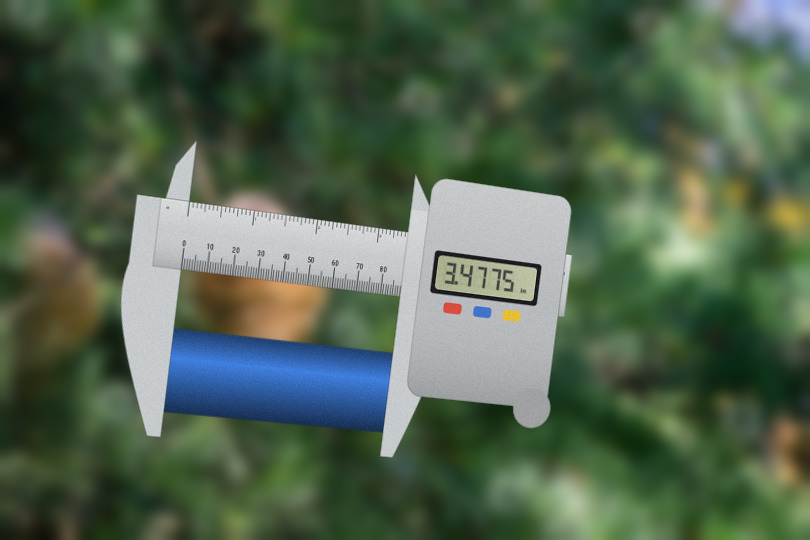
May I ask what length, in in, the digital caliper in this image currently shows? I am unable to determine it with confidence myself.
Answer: 3.4775 in
